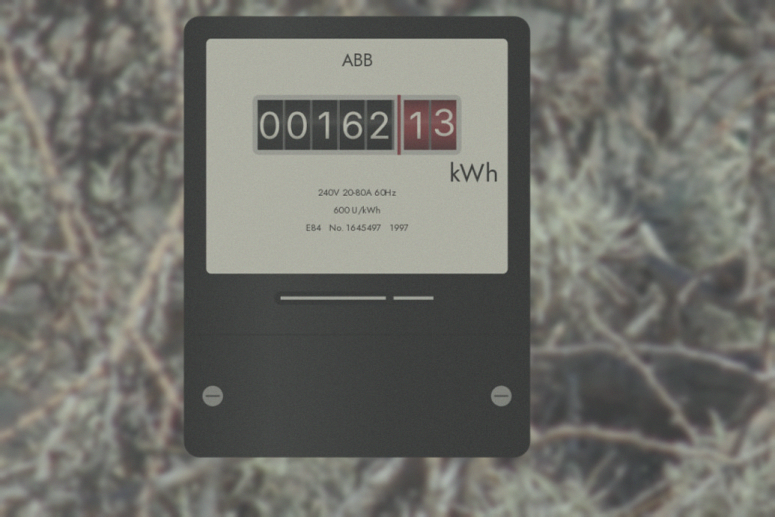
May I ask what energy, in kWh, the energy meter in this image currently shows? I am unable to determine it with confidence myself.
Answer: 162.13 kWh
